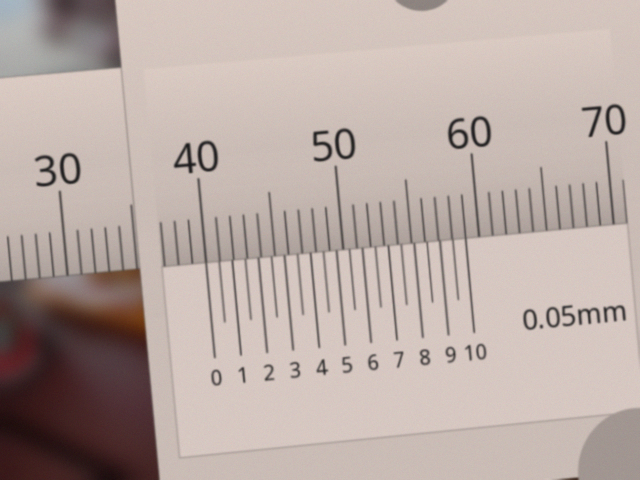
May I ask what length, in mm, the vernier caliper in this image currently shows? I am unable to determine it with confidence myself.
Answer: 40.0 mm
